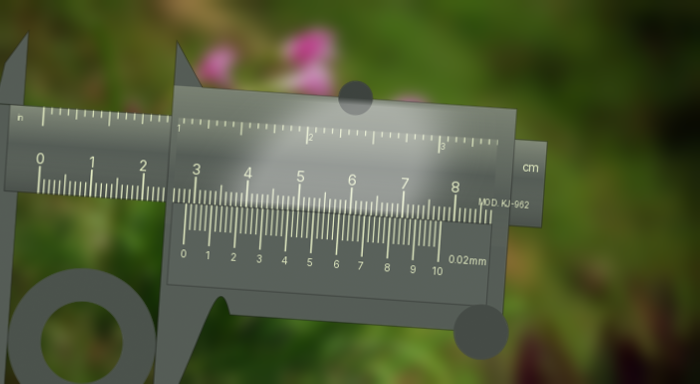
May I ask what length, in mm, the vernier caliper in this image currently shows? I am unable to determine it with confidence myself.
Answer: 28.5 mm
